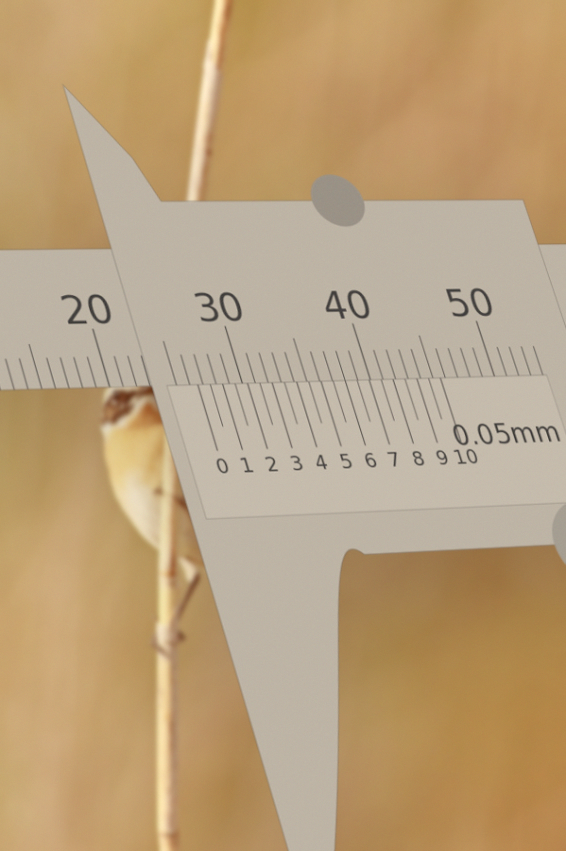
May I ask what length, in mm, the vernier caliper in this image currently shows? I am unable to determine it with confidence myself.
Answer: 26.6 mm
